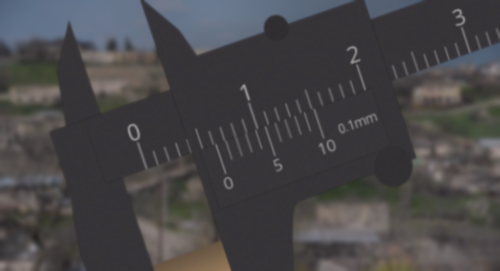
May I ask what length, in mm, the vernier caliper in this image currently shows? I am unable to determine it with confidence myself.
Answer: 6.2 mm
